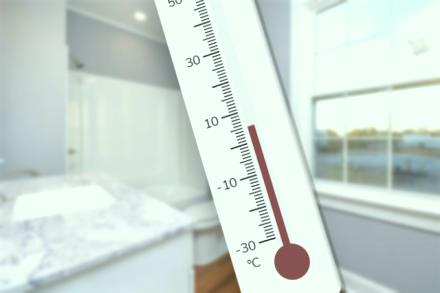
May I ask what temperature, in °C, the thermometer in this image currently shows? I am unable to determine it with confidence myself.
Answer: 5 °C
